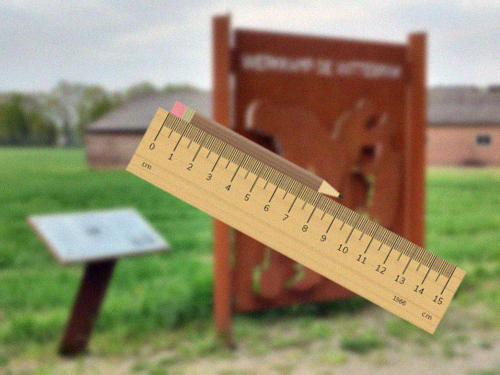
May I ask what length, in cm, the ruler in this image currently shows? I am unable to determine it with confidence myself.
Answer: 9 cm
